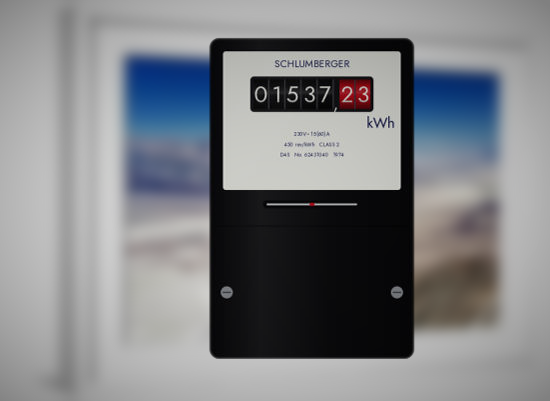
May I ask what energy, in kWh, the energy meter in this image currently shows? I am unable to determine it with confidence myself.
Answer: 1537.23 kWh
